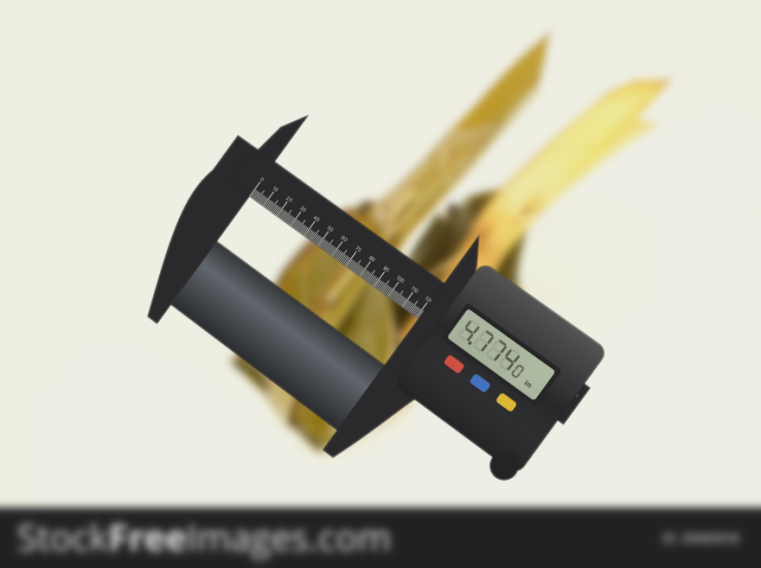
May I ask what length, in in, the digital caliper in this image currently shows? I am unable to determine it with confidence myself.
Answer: 4.7740 in
